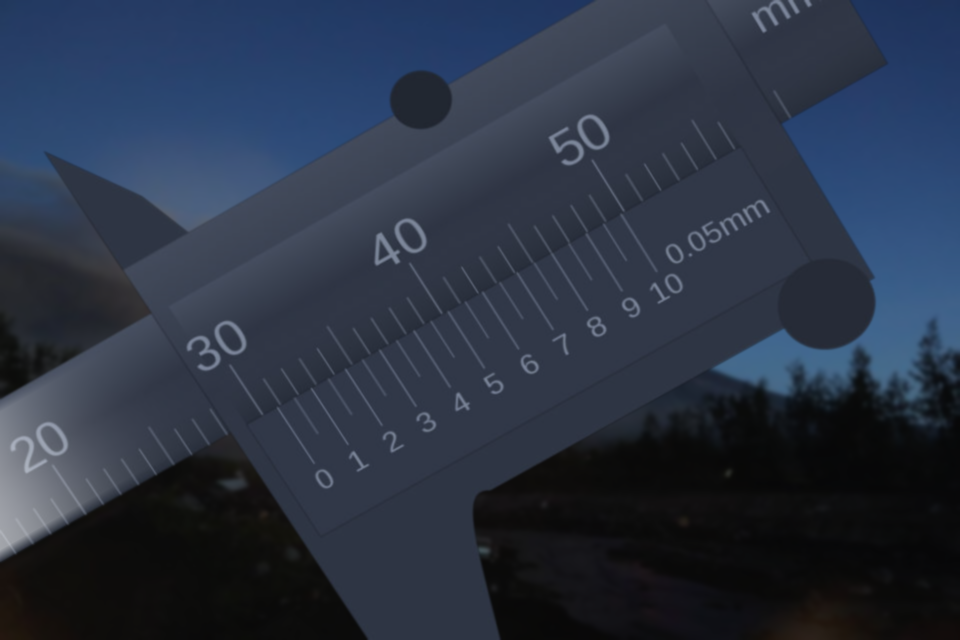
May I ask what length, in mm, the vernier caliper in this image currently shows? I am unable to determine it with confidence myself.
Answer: 30.8 mm
